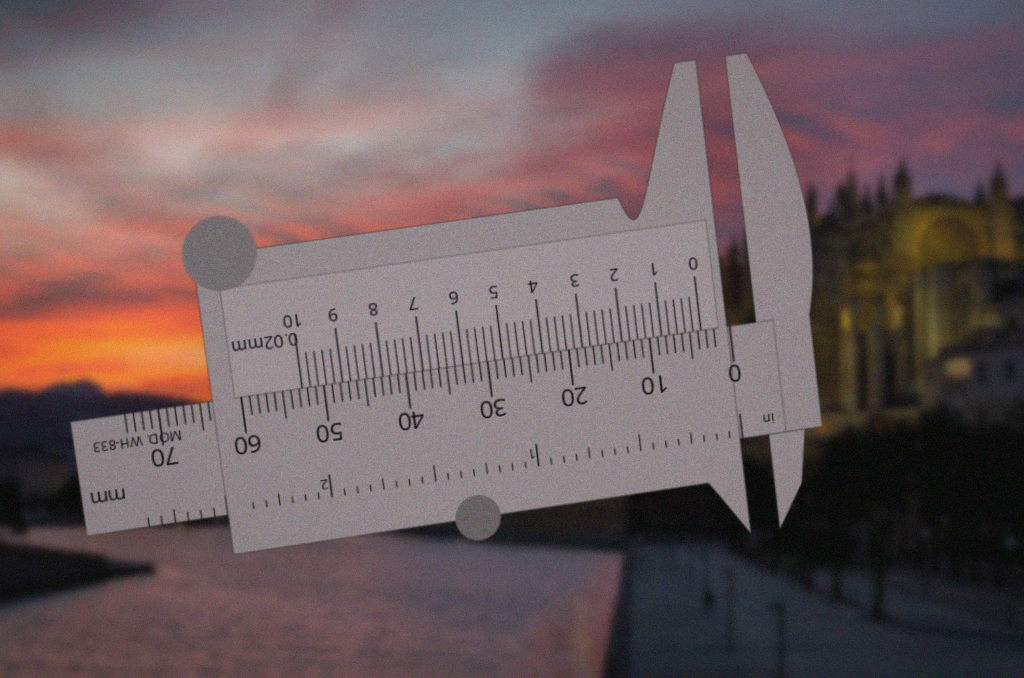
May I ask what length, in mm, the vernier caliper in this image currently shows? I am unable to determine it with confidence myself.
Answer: 3.6 mm
